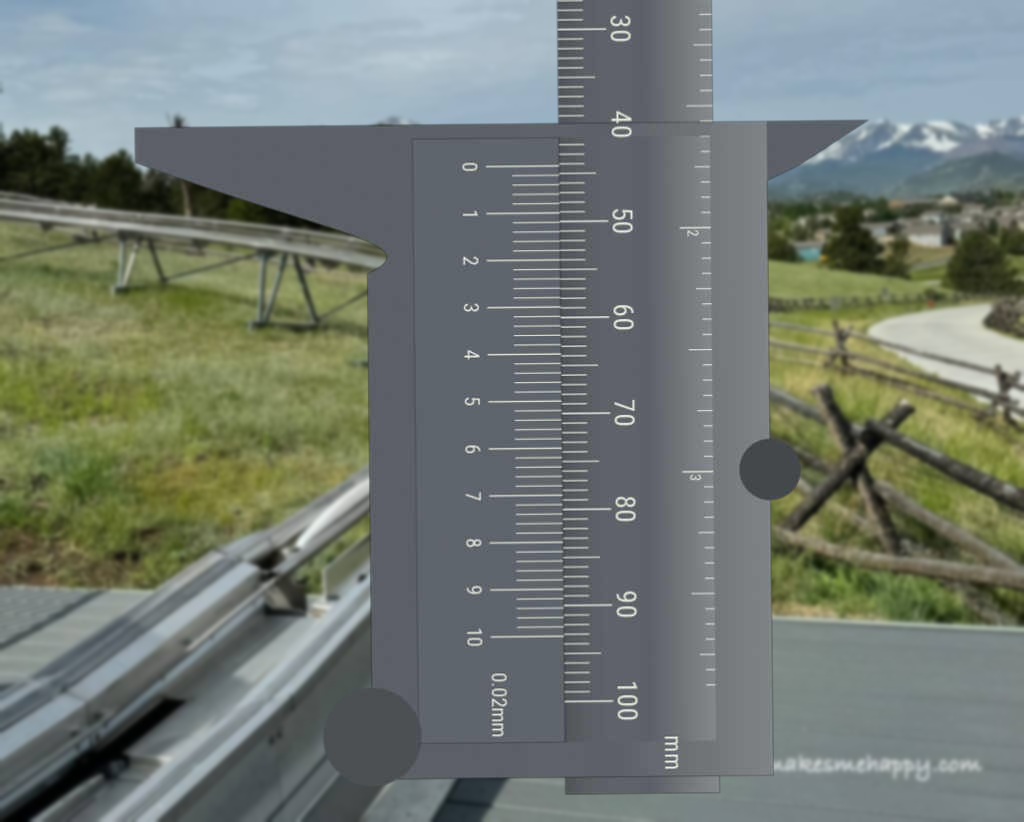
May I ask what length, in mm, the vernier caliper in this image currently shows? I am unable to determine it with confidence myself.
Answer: 44.2 mm
